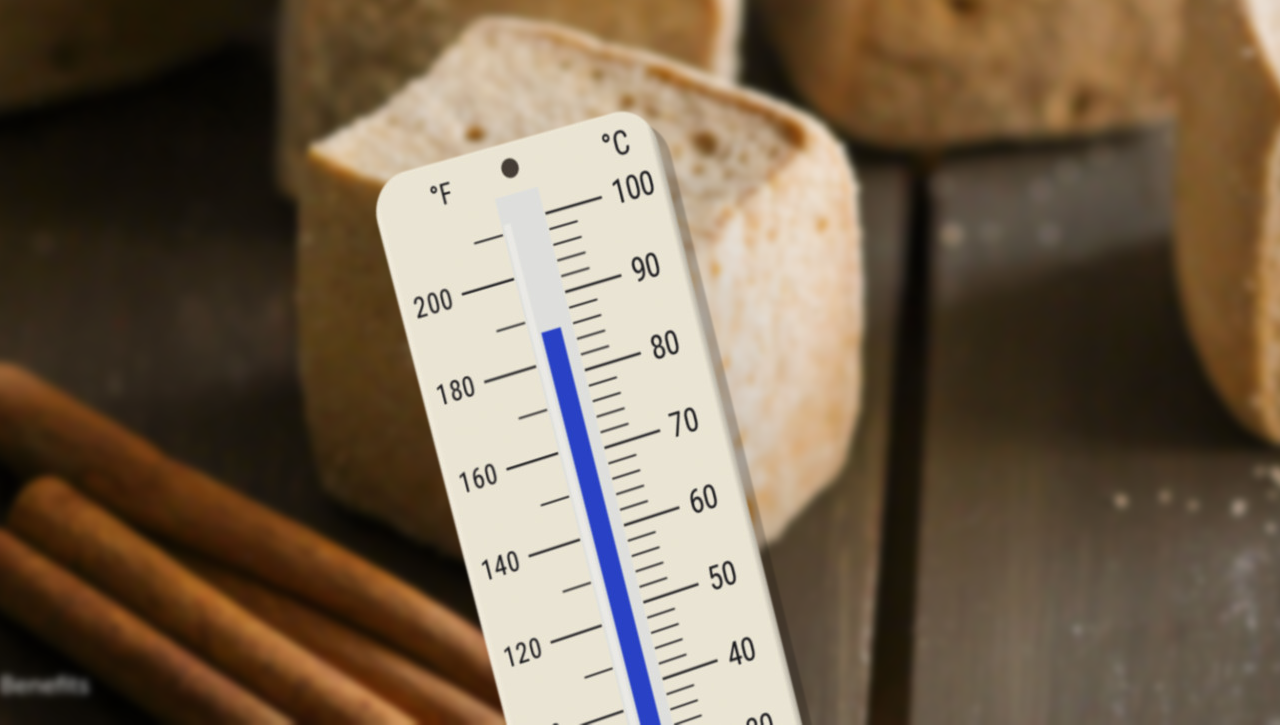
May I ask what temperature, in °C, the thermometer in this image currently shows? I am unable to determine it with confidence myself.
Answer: 86 °C
